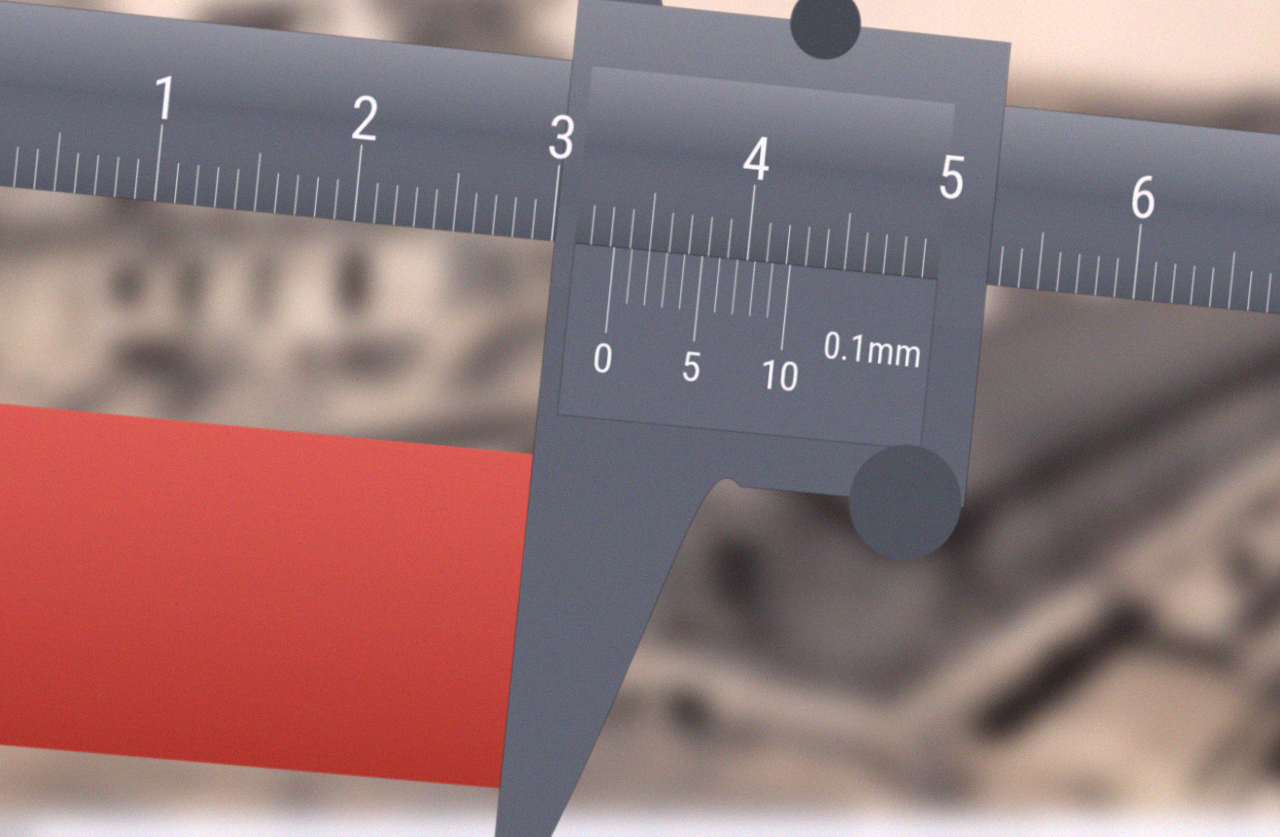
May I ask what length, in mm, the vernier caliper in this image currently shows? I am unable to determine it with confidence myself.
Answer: 33.2 mm
